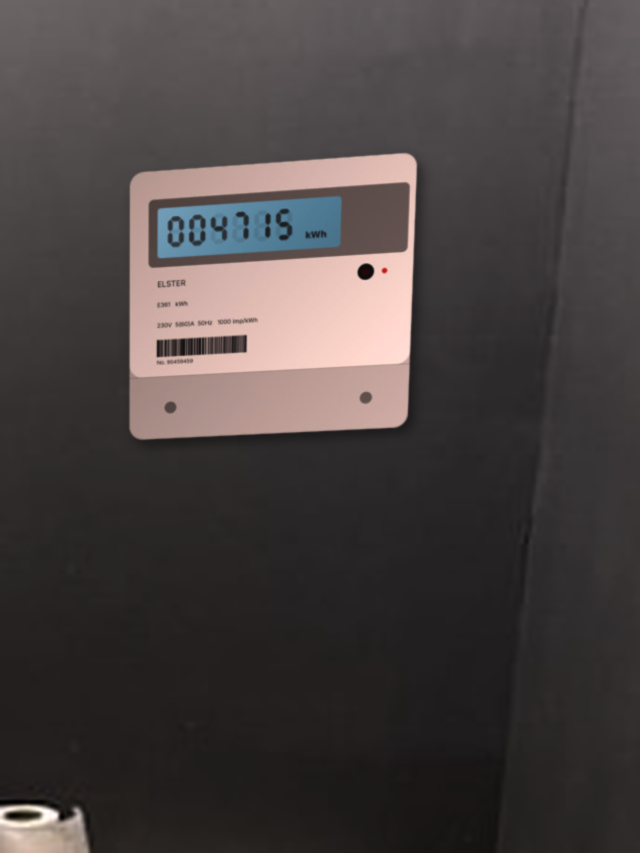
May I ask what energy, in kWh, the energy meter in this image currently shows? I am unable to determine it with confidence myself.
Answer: 4715 kWh
